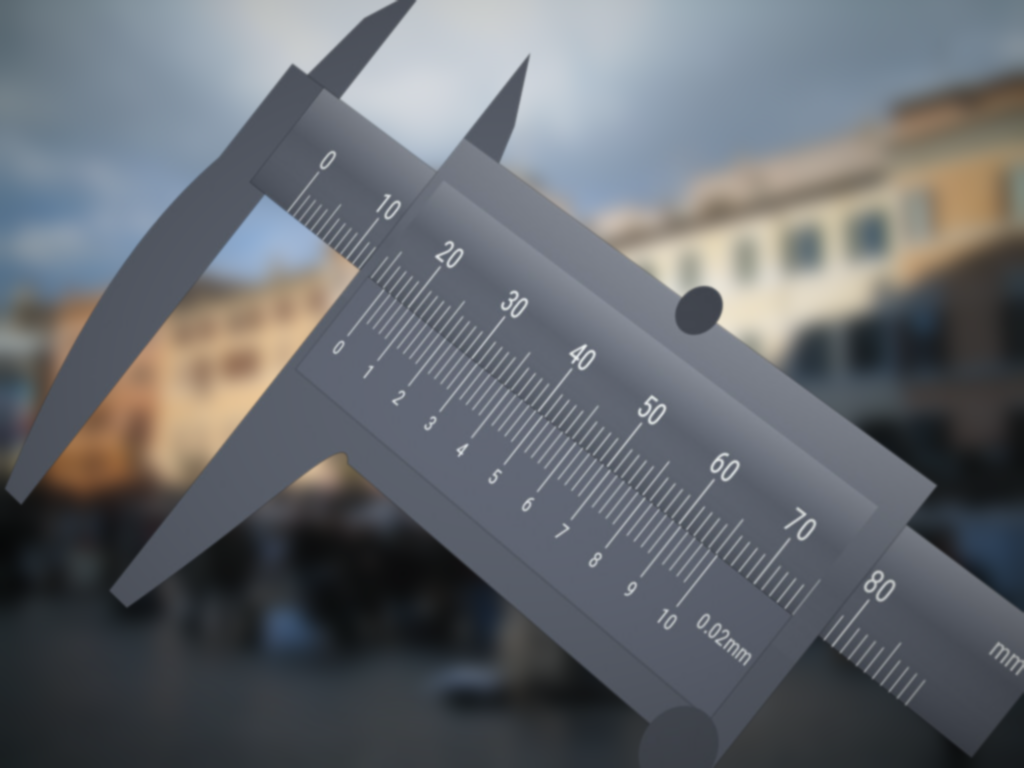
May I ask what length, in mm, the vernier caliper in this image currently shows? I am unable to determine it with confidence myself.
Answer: 16.2 mm
